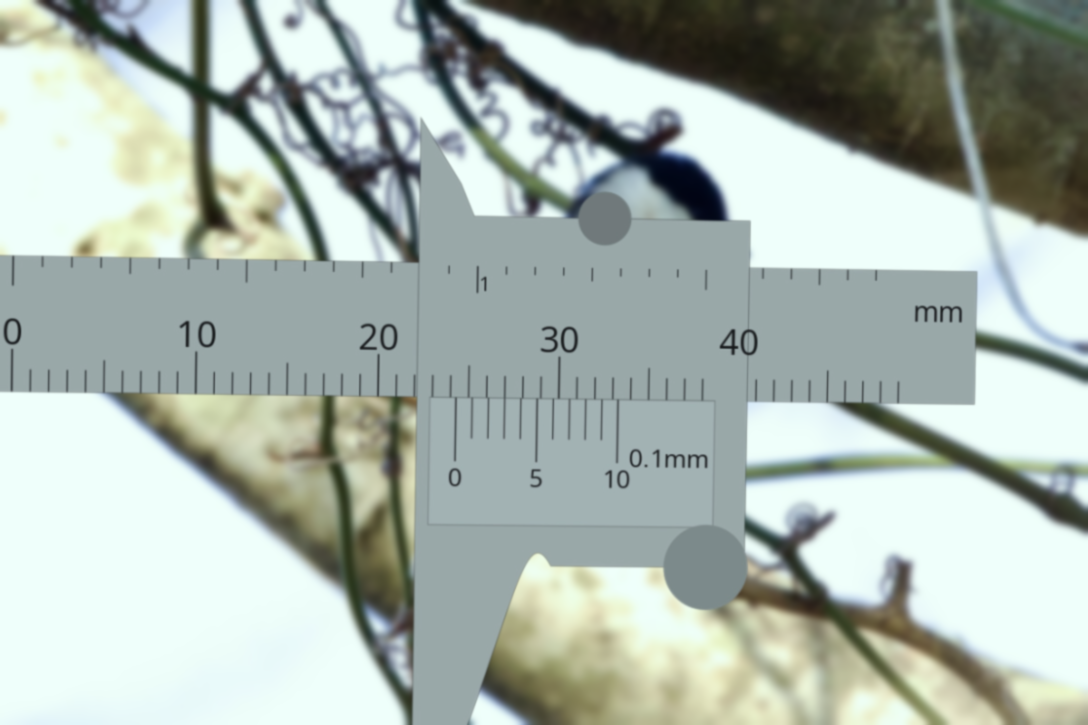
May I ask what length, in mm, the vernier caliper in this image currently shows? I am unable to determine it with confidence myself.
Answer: 24.3 mm
